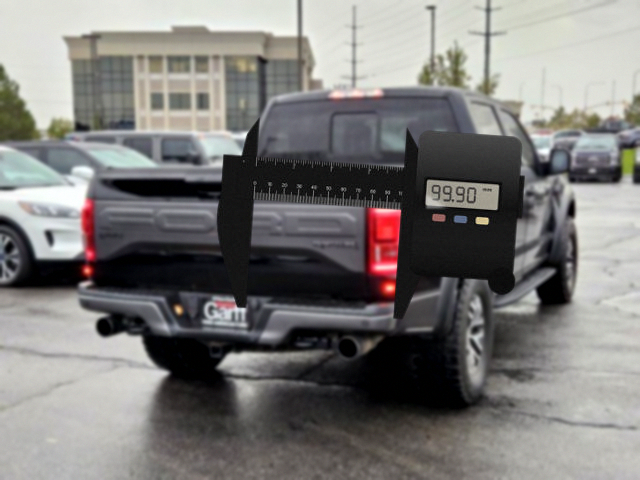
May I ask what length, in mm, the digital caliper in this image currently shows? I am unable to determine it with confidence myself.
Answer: 99.90 mm
